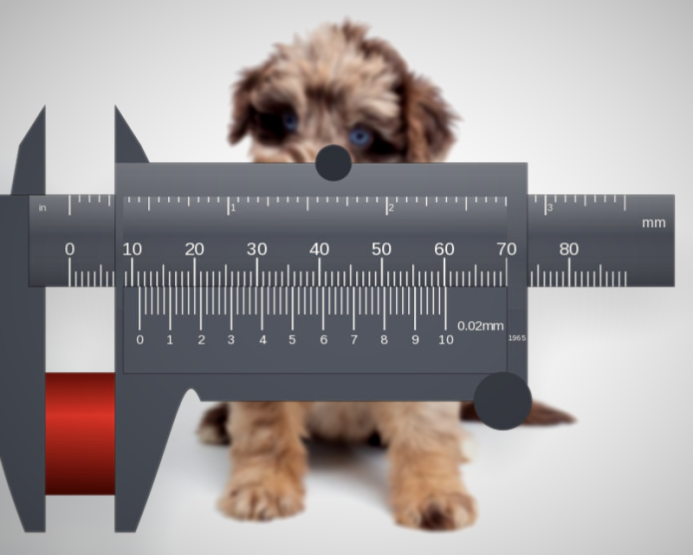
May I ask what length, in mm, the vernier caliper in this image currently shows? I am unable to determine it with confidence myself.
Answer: 11.2 mm
